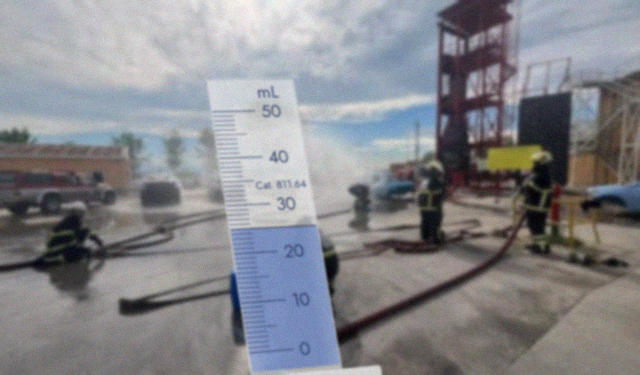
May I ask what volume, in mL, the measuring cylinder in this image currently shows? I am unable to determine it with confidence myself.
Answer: 25 mL
